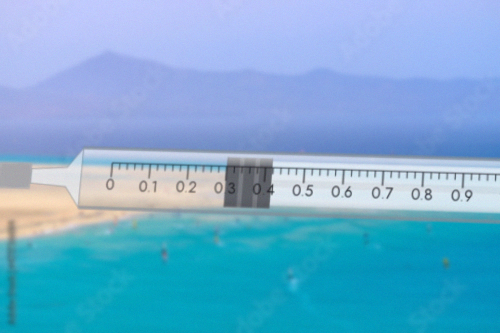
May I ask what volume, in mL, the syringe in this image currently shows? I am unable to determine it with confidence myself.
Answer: 0.3 mL
